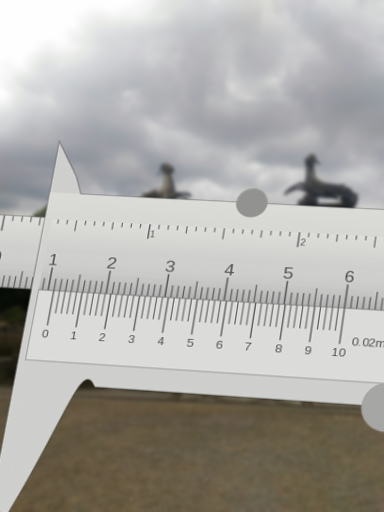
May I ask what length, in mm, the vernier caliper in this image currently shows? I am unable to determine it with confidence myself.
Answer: 11.0 mm
